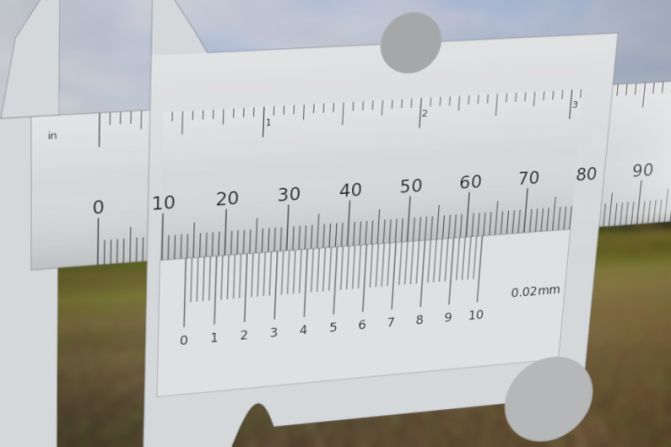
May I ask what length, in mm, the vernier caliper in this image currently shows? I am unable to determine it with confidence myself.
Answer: 13.8 mm
